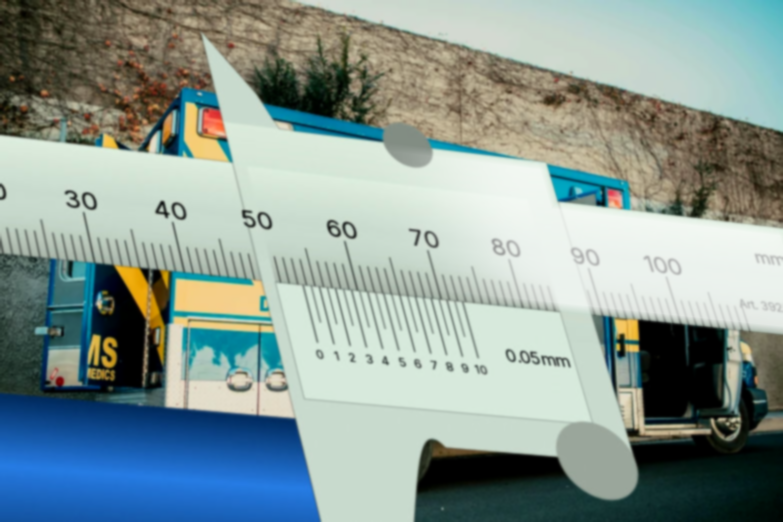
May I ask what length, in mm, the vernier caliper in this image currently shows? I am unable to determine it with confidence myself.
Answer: 53.6 mm
